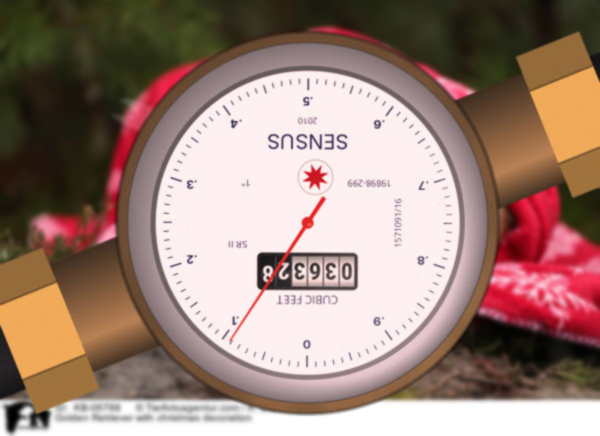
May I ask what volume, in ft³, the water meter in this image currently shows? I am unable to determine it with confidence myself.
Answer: 36328.09 ft³
